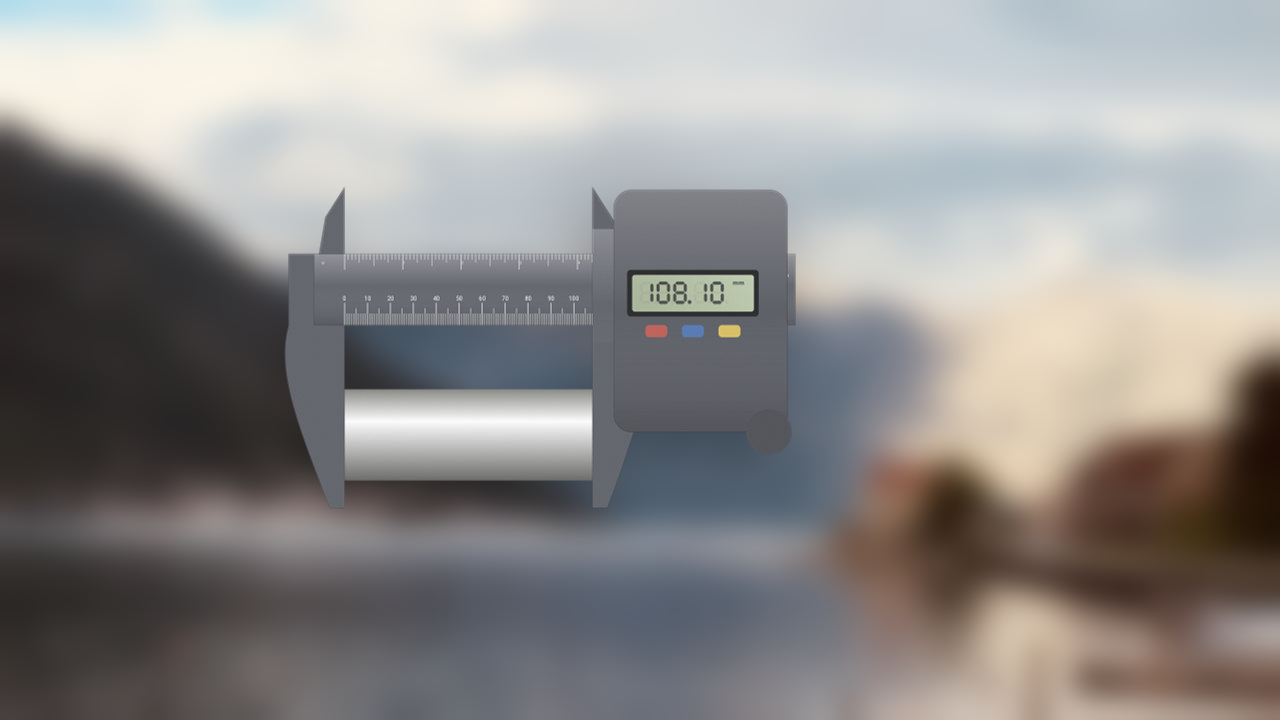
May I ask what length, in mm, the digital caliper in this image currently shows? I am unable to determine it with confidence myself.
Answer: 108.10 mm
